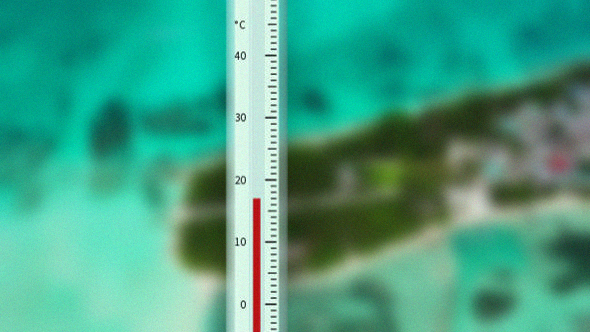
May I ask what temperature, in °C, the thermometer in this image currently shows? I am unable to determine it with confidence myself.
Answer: 17 °C
